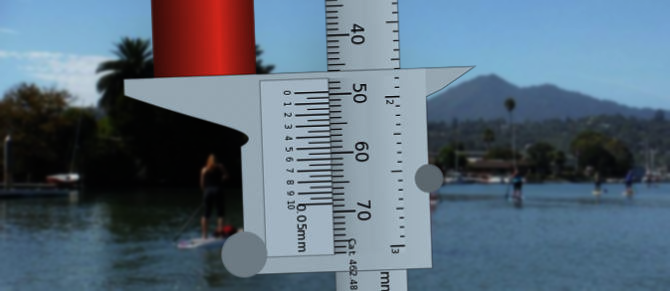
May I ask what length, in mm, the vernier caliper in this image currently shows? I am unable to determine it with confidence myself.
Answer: 49.6 mm
